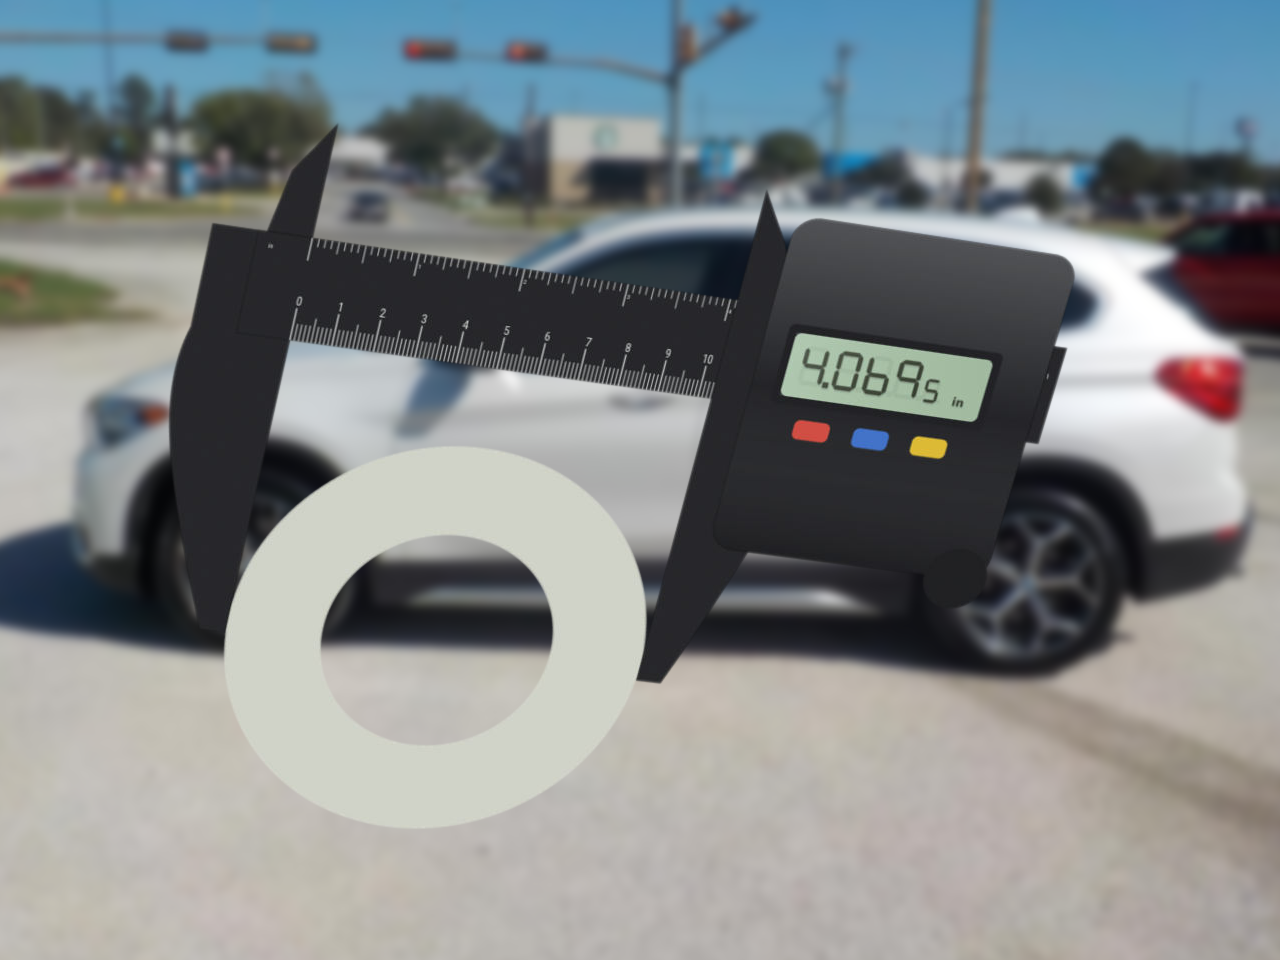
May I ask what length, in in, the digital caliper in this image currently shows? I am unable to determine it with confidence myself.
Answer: 4.0695 in
